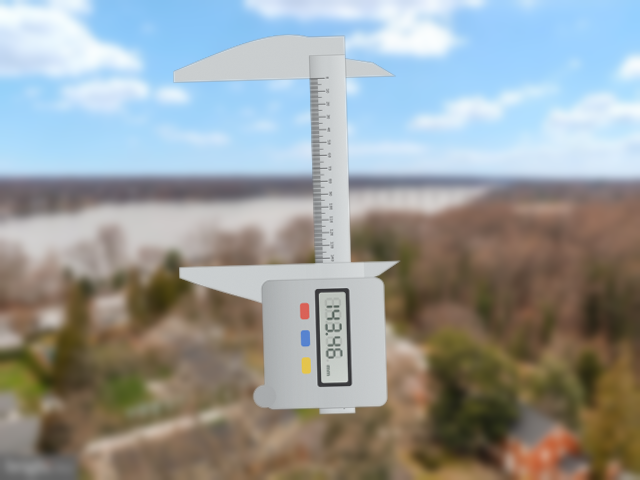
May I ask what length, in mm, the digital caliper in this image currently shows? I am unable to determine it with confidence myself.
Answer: 143.46 mm
